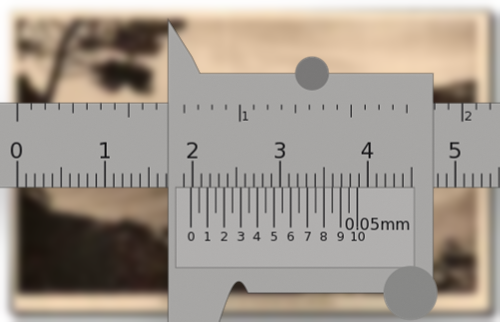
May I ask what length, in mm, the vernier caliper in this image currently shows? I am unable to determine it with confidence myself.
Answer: 19.8 mm
